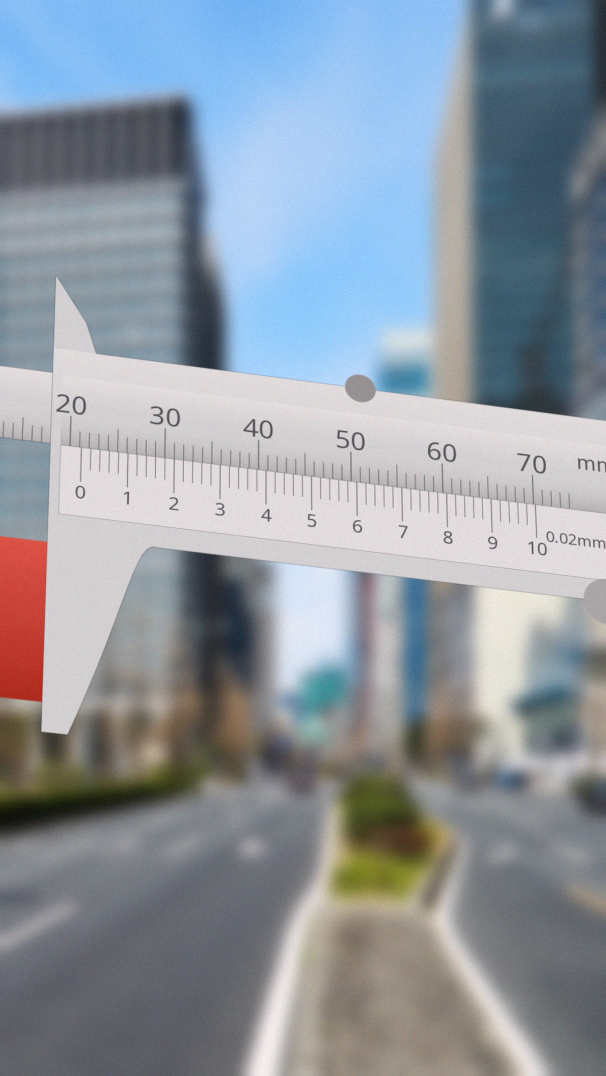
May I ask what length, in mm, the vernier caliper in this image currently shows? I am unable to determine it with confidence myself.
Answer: 21.2 mm
